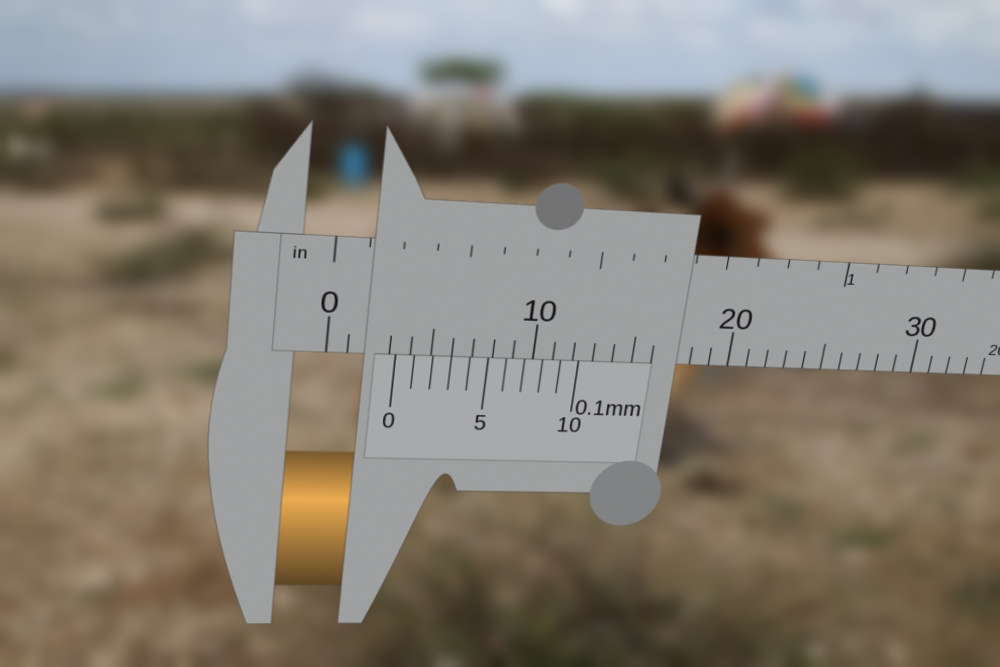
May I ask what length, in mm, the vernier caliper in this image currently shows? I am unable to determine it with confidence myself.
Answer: 3.3 mm
